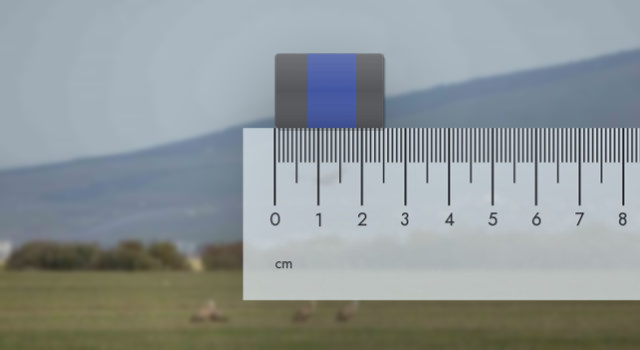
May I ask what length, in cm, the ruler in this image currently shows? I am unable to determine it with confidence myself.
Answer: 2.5 cm
